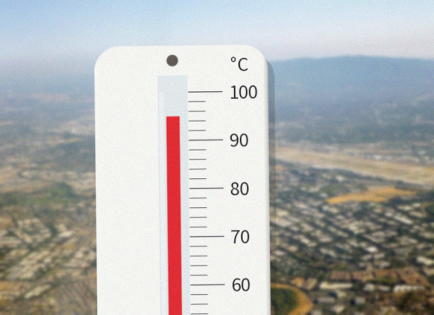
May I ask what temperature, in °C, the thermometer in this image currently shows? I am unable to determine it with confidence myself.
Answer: 95 °C
